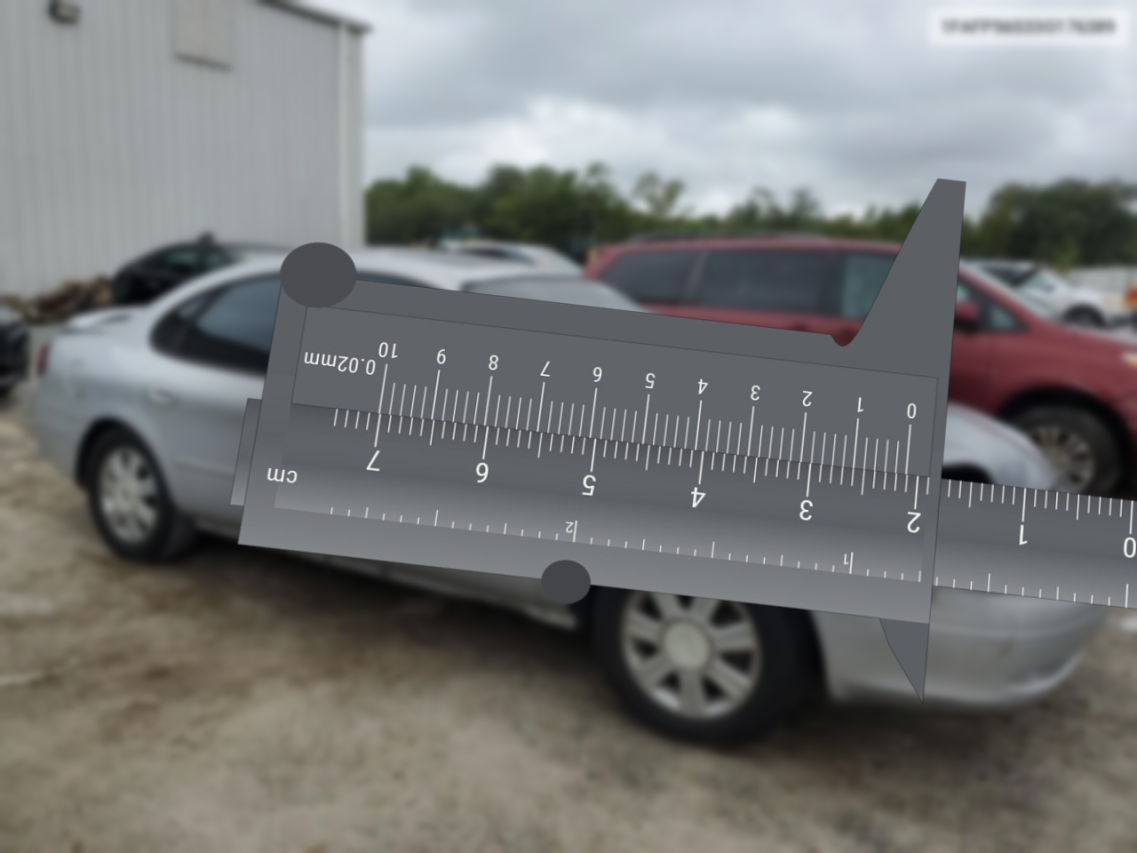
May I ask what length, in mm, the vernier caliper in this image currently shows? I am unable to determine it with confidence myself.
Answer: 21.1 mm
